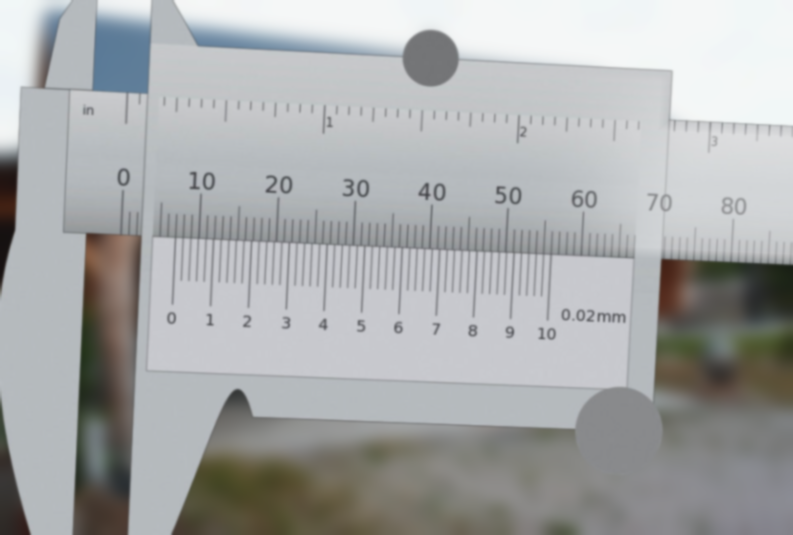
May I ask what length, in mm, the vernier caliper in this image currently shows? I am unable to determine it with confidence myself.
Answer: 7.0 mm
